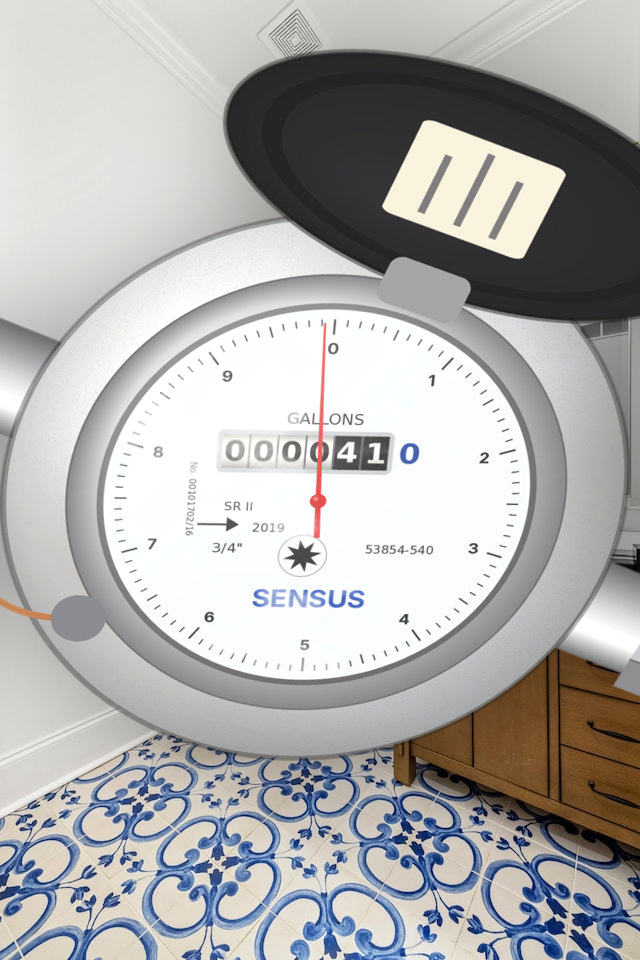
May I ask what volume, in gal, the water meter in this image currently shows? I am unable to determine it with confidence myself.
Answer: 409.9 gal
